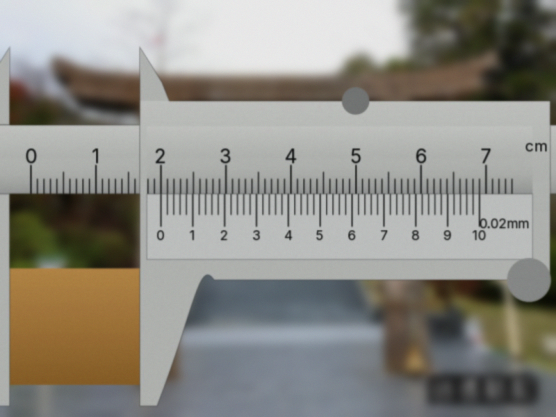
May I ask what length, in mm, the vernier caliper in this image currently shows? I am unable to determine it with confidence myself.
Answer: 20.0 mm
